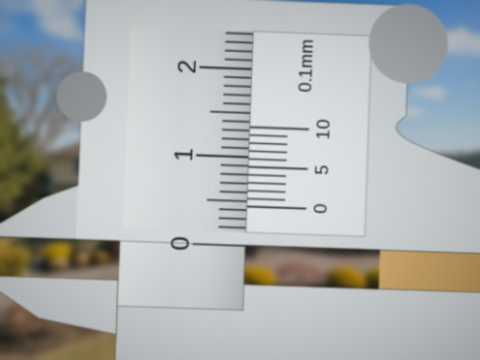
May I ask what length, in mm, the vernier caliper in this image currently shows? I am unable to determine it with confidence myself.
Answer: 4.4 mm
